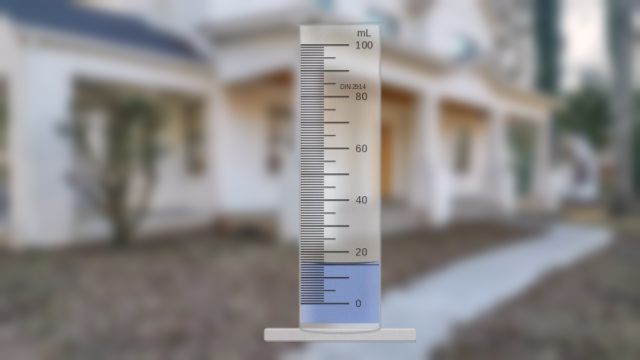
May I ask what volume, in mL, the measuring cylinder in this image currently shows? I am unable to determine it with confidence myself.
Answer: 15 mL
